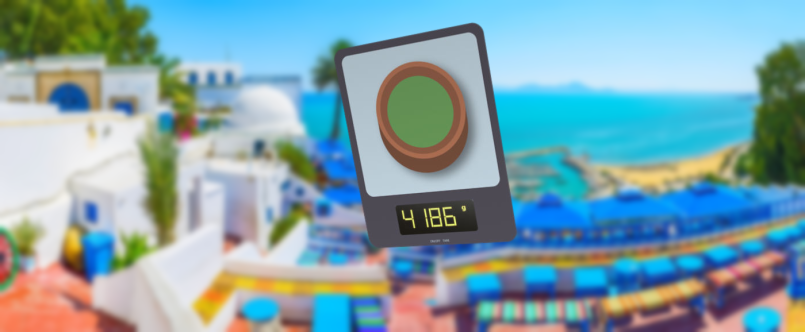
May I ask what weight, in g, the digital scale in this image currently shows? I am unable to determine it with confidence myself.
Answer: 4186 g
